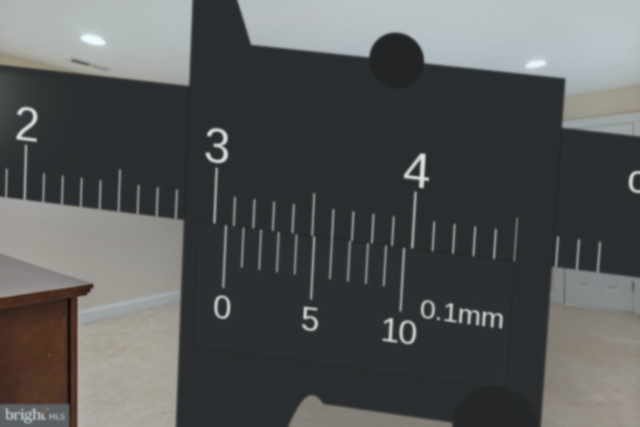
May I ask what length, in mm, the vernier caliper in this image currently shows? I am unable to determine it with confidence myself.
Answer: 30.6 mm
